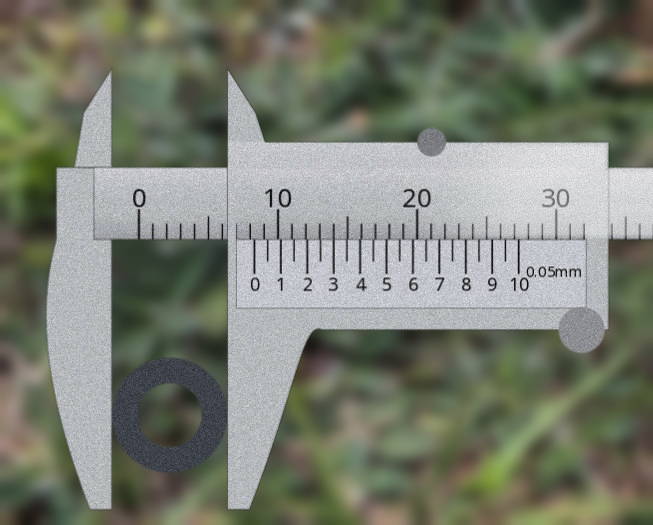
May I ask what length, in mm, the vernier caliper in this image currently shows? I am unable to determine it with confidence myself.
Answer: 8.3 mm
